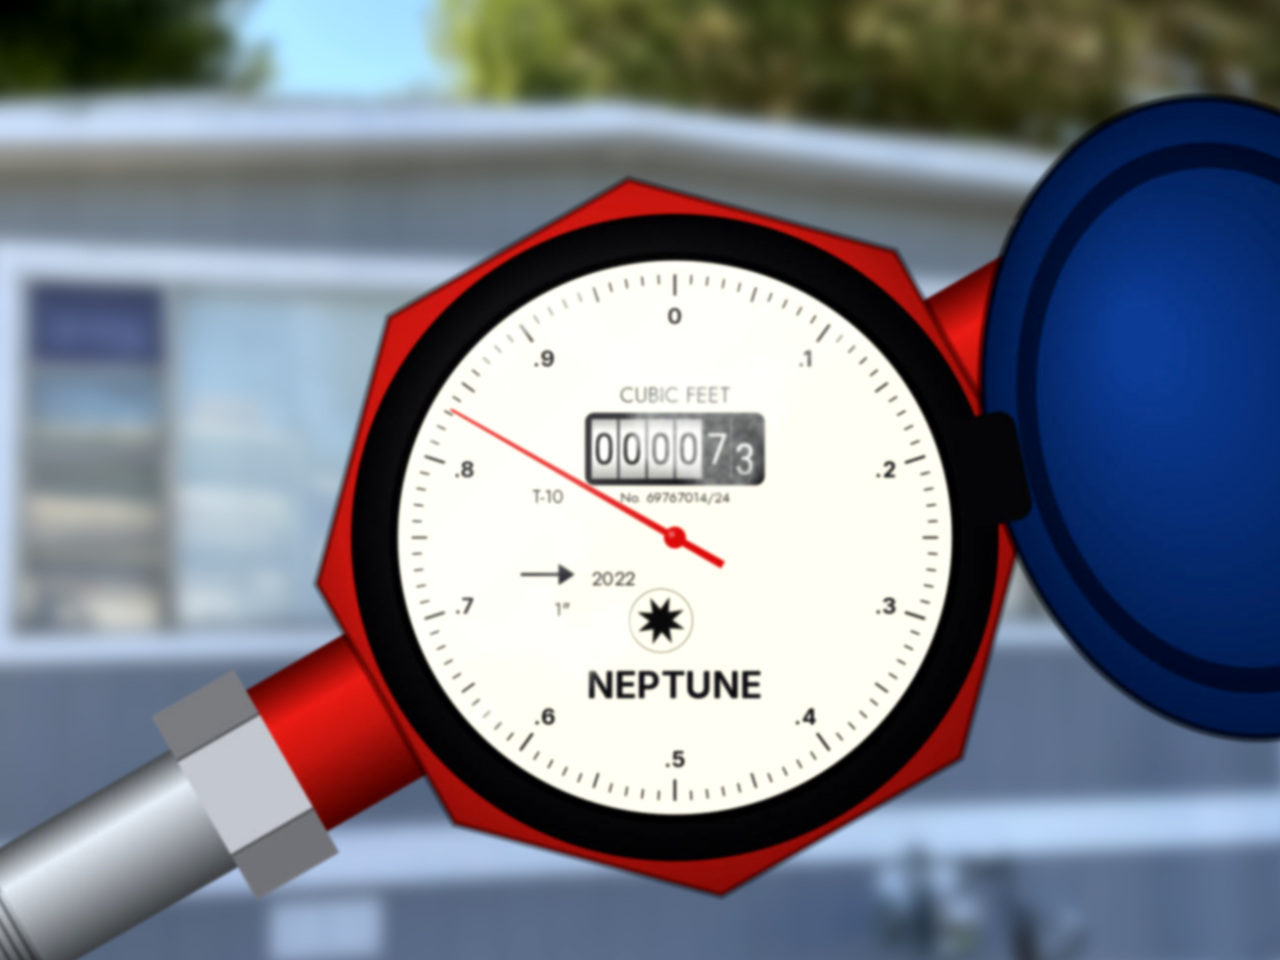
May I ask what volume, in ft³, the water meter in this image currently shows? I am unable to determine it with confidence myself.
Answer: 72.83 ft³
